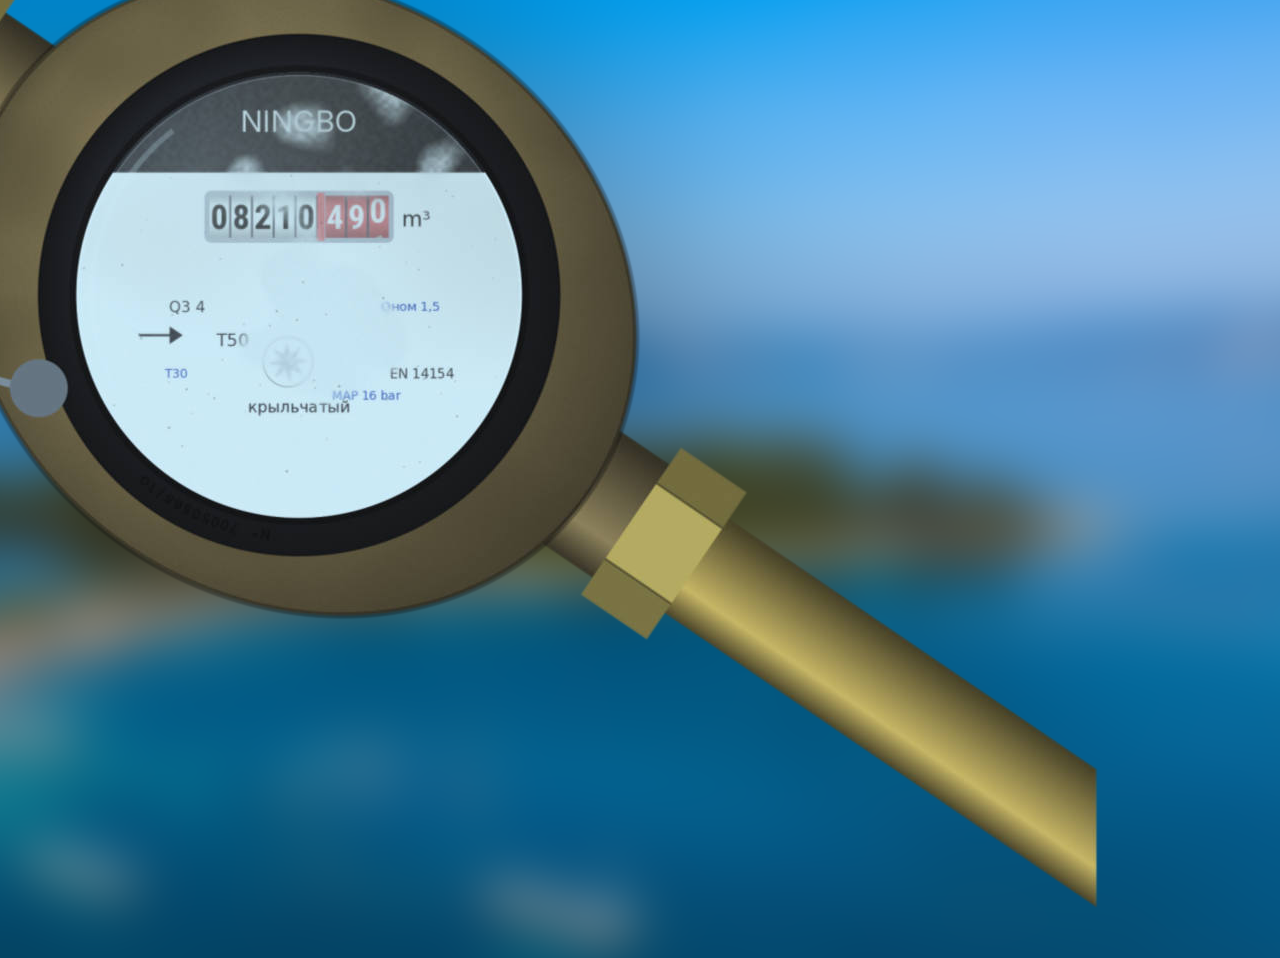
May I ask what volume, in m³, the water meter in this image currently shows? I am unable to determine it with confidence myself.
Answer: 8210.490 m³
